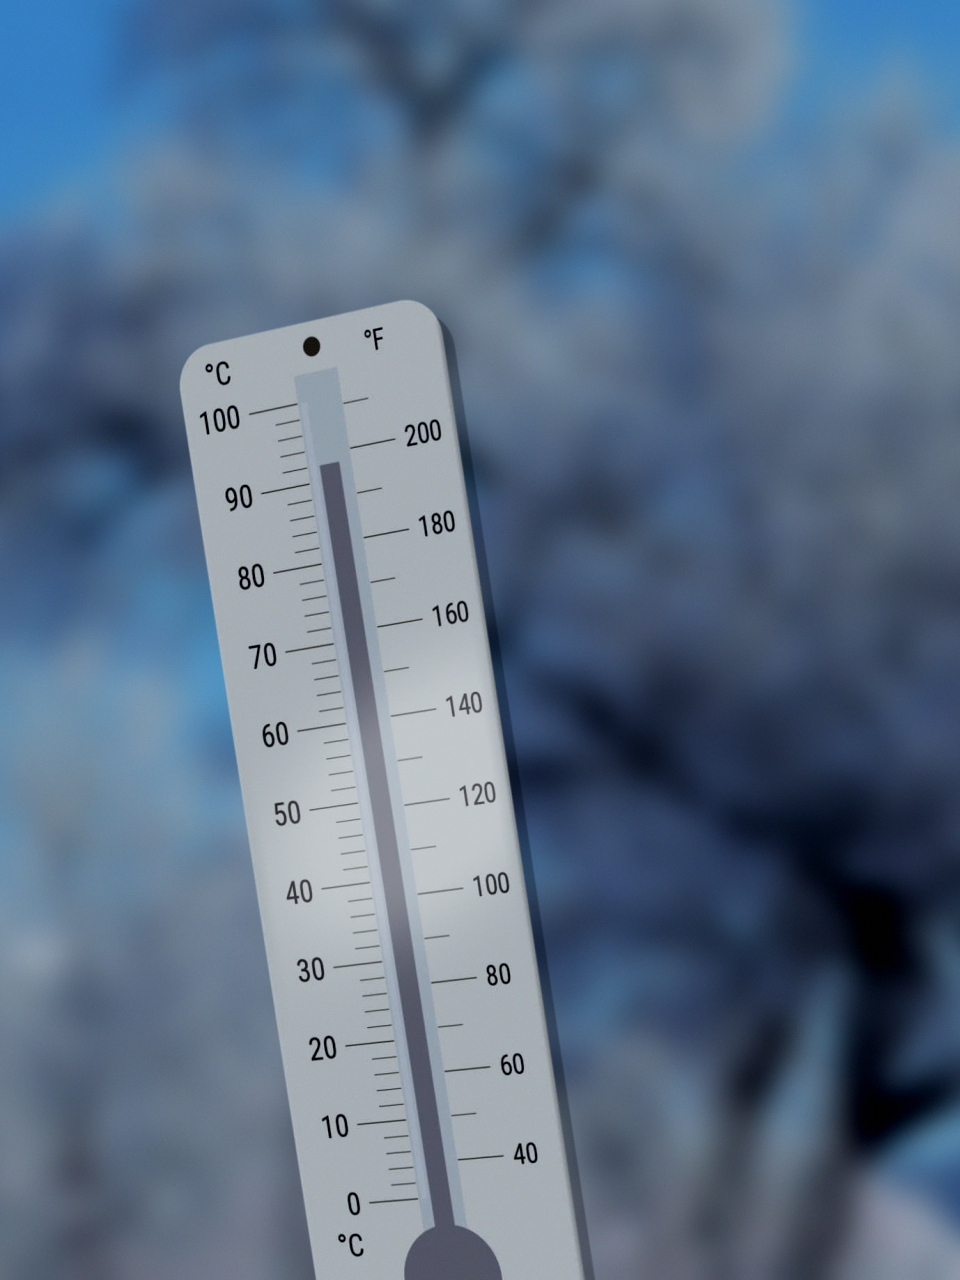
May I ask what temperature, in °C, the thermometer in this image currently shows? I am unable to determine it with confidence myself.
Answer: 92 °C
